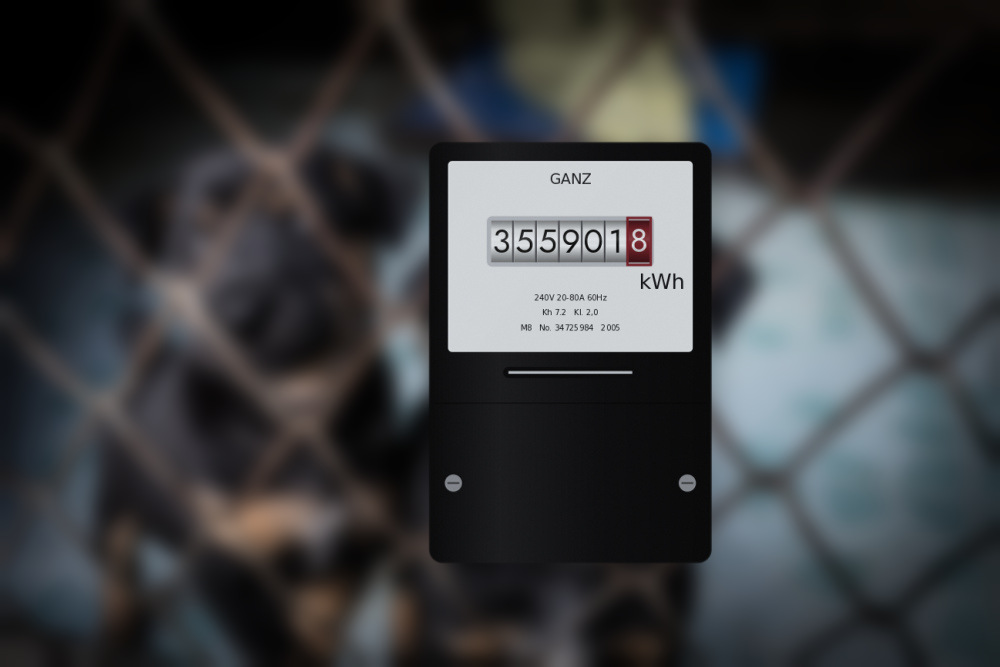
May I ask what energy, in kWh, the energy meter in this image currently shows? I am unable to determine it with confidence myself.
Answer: 355901.8 kWh
